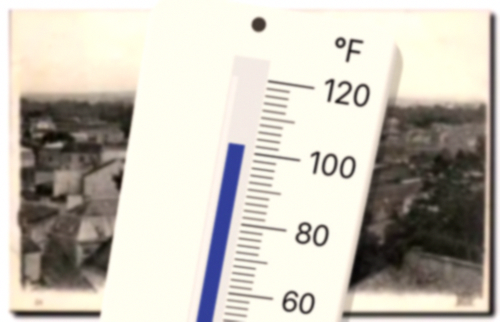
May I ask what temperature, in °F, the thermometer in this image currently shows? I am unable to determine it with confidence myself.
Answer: 102 °F
